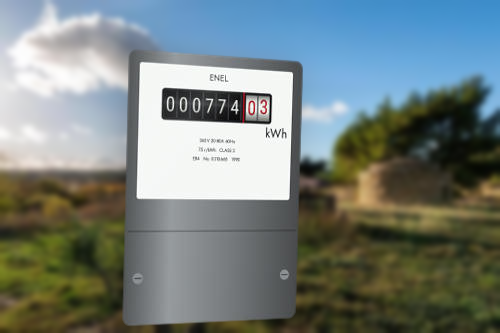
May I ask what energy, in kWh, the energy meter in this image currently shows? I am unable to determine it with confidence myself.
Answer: 774.03 kWh
